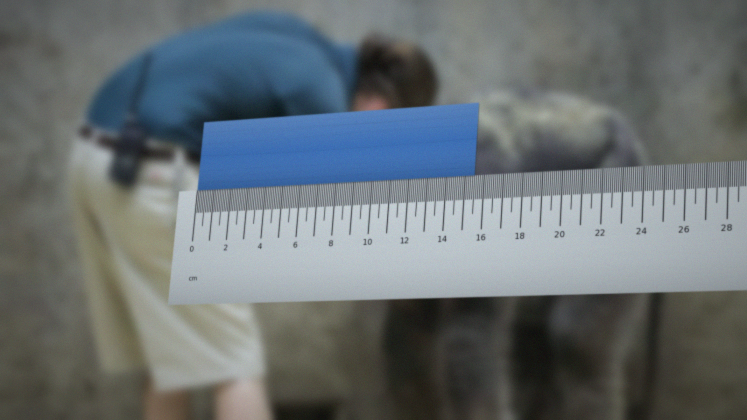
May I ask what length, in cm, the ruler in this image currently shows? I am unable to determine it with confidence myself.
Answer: 15.5 cm
